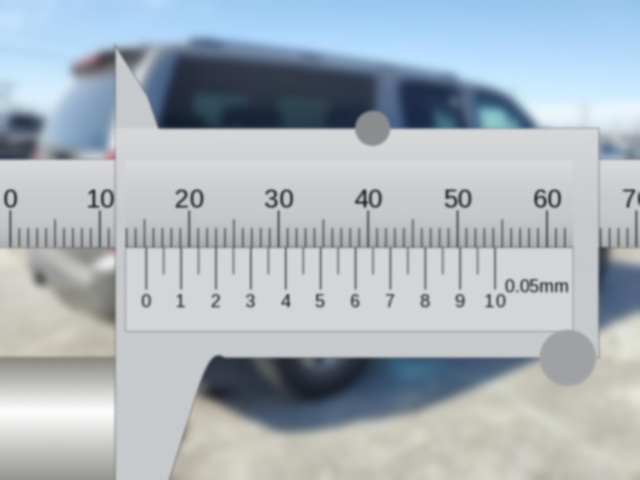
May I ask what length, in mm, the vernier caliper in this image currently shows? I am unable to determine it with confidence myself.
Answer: 15.2 mm
